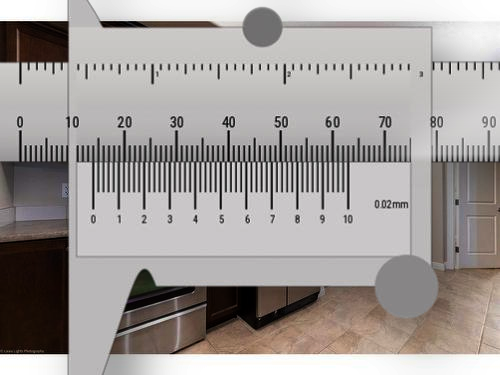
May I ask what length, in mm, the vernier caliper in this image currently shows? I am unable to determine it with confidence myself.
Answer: 14.0 mm
